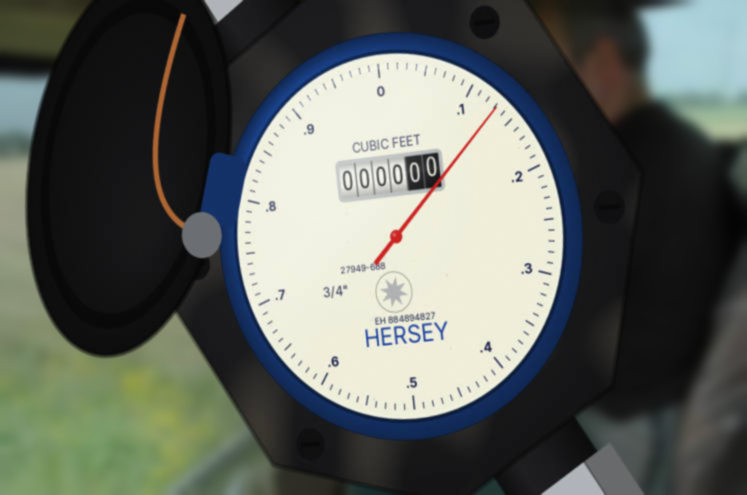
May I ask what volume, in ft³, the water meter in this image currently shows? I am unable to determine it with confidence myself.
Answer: 0.13 ft³
